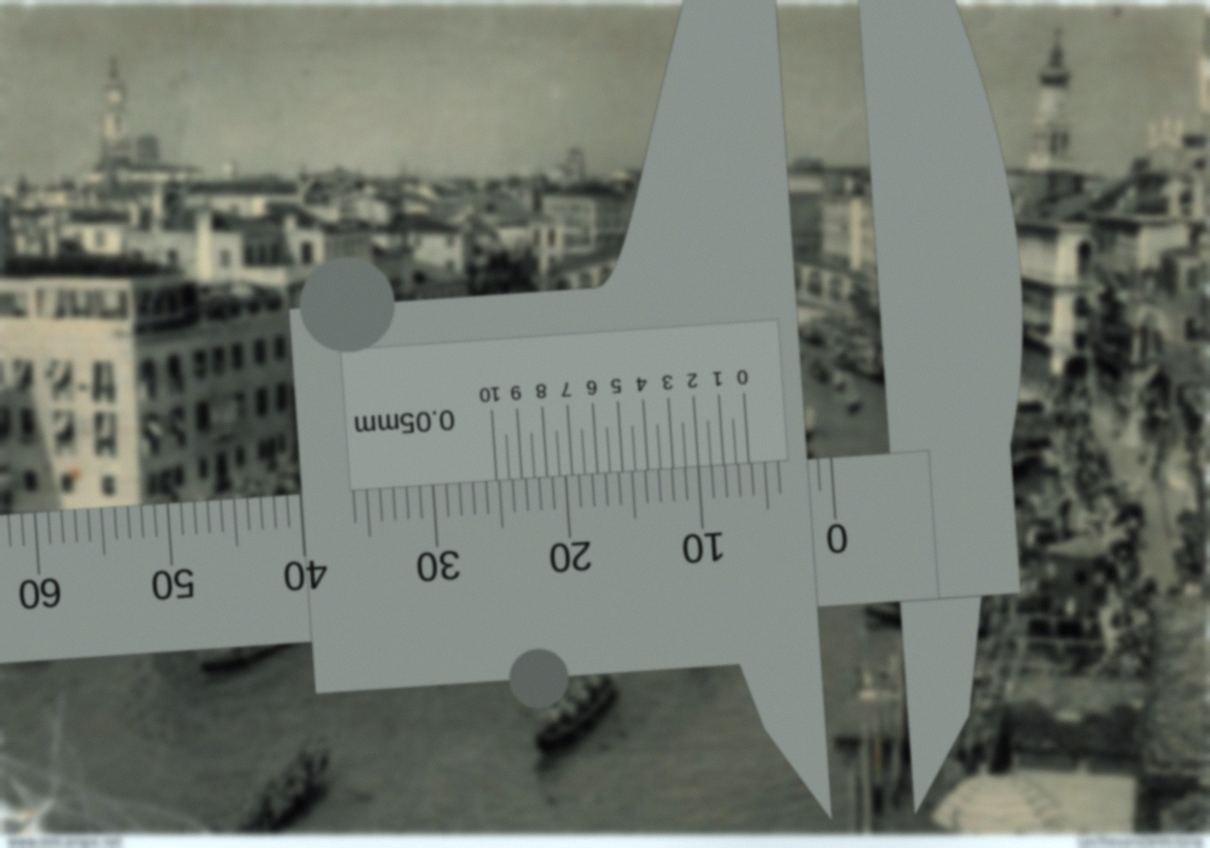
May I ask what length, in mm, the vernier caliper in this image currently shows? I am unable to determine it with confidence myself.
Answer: 6.2 mm
